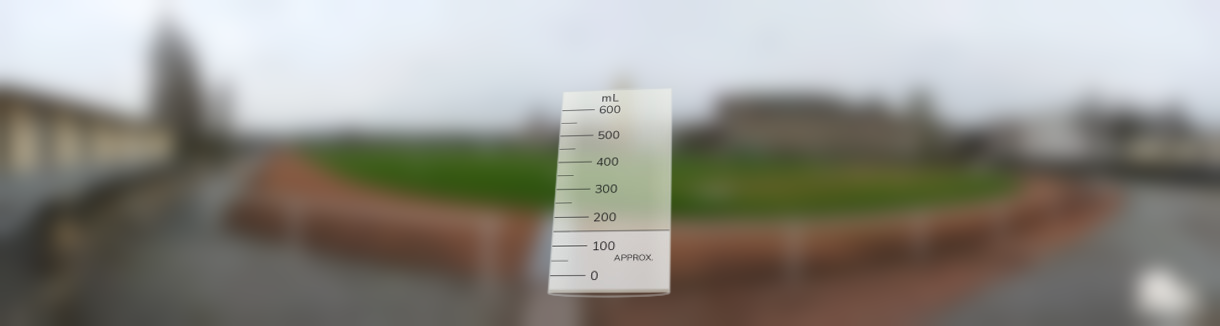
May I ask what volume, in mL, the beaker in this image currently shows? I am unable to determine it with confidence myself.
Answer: 150 mL
